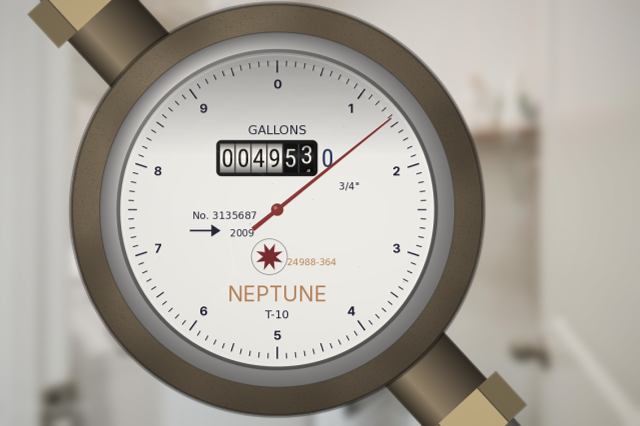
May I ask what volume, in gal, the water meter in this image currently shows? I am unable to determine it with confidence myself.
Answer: 49531.4 gal
